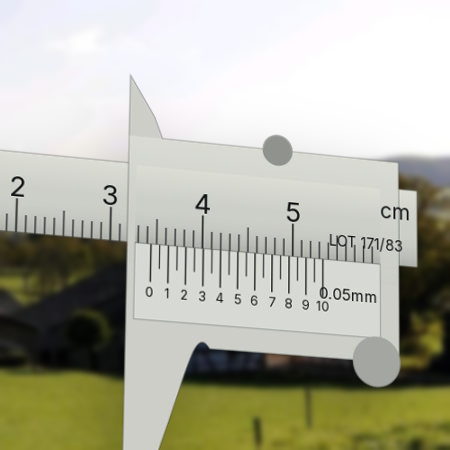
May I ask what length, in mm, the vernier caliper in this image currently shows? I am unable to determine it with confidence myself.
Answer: 34.4 mm
